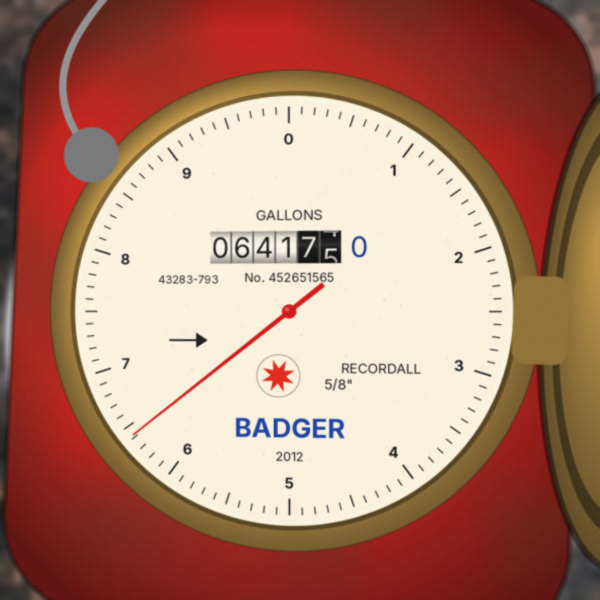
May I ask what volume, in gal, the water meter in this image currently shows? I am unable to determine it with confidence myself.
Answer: 641746.4 gal
